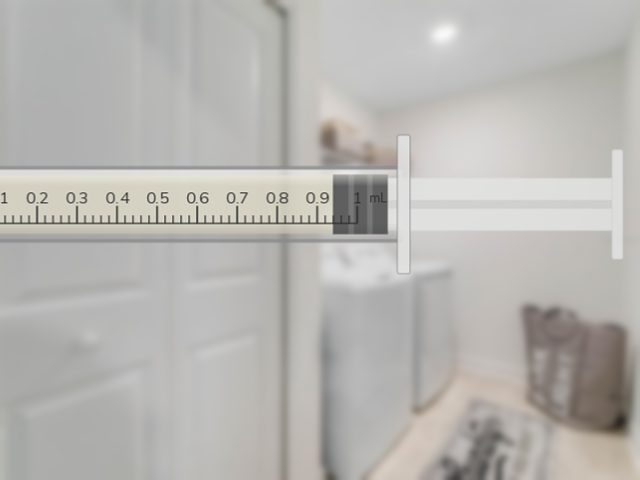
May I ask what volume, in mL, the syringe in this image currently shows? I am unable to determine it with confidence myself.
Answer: 0.94 mL
